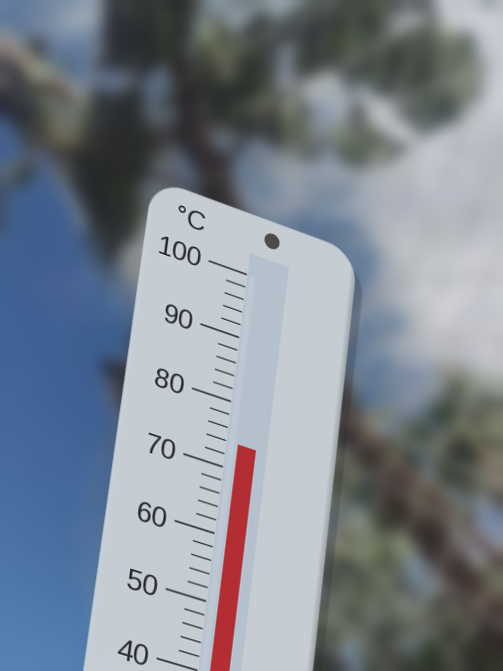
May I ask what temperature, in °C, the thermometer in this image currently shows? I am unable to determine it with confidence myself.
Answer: 74 °C
